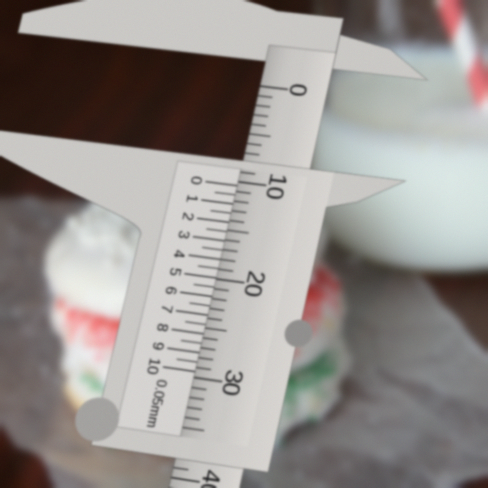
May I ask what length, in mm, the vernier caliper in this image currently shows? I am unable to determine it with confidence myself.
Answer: 10.4 mm
